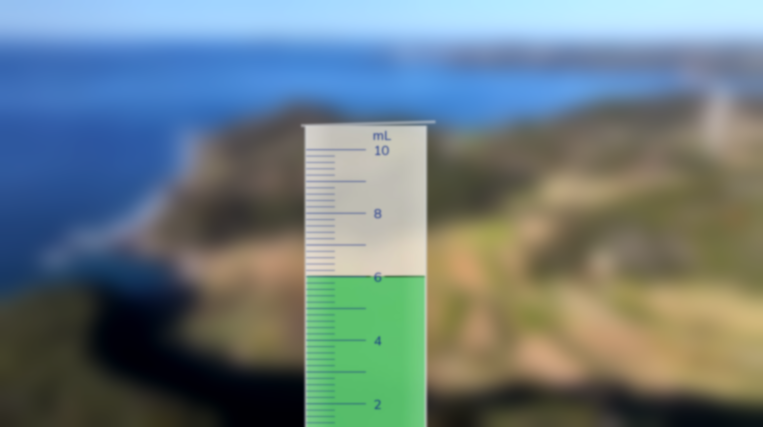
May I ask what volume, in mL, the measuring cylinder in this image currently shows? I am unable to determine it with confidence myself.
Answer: 6 mL
